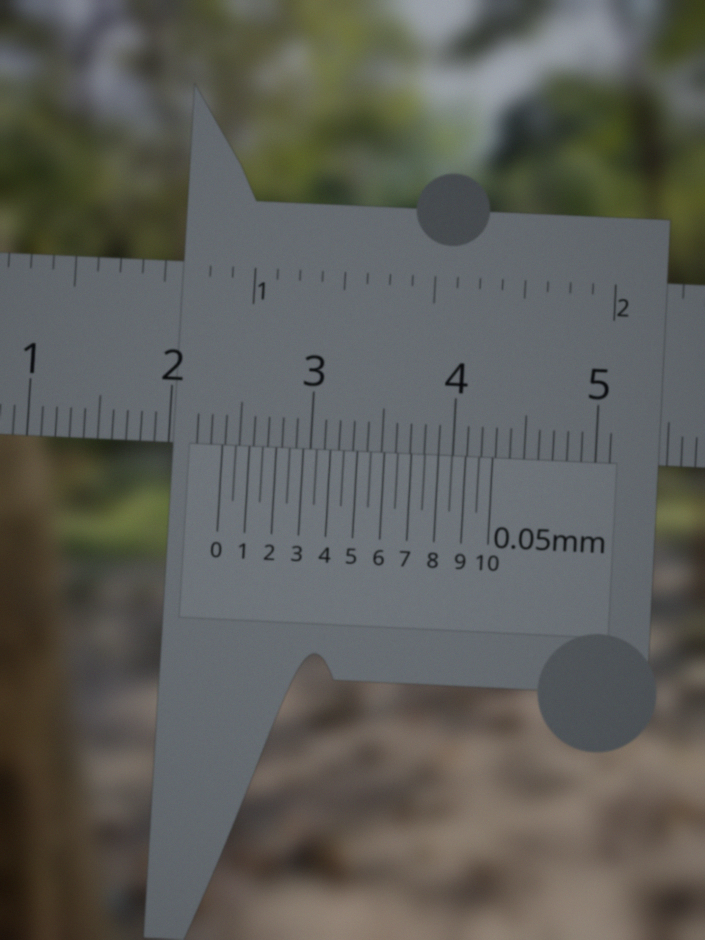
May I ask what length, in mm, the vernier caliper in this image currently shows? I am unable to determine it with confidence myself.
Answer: 23.8 mm
